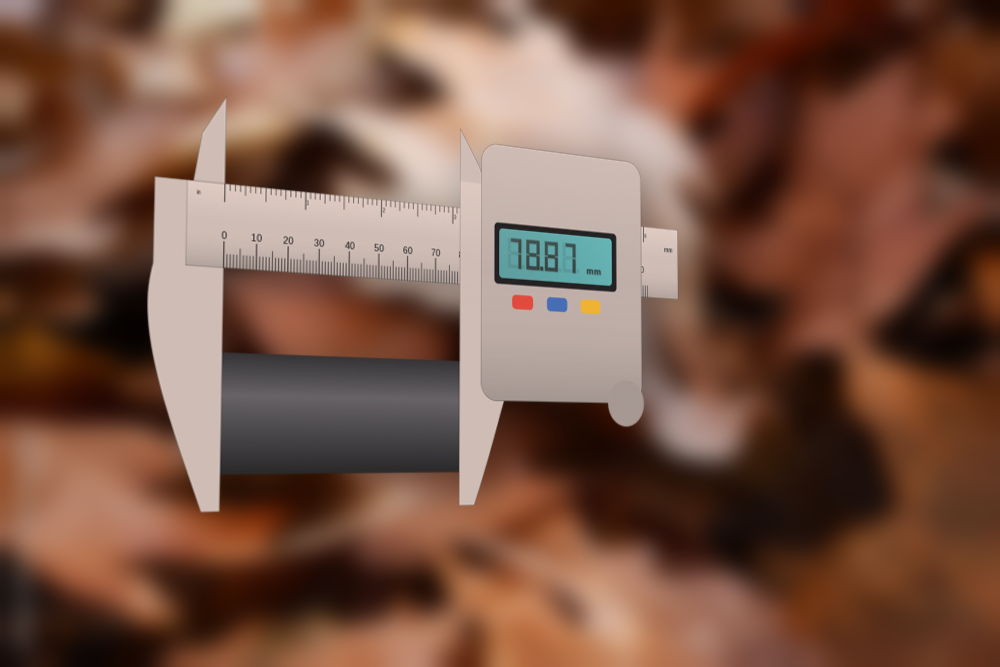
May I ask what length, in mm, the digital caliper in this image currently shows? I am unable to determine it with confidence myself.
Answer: 78.87 mm
